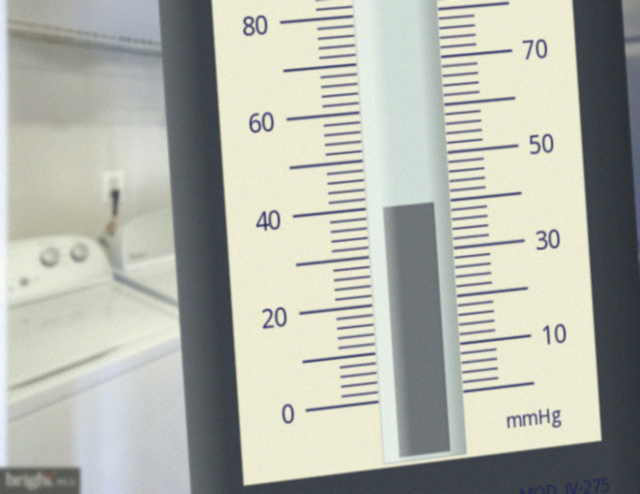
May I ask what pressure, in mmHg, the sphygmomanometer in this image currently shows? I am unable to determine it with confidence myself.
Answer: 40 mmHg
